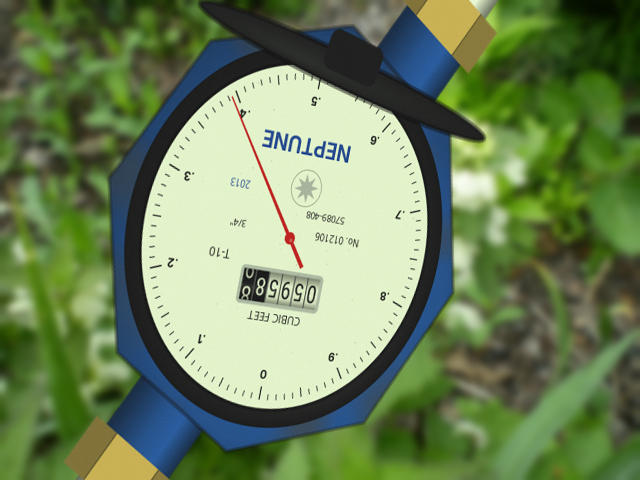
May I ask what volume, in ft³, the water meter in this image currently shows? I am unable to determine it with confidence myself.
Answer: 59588.39 ft³
